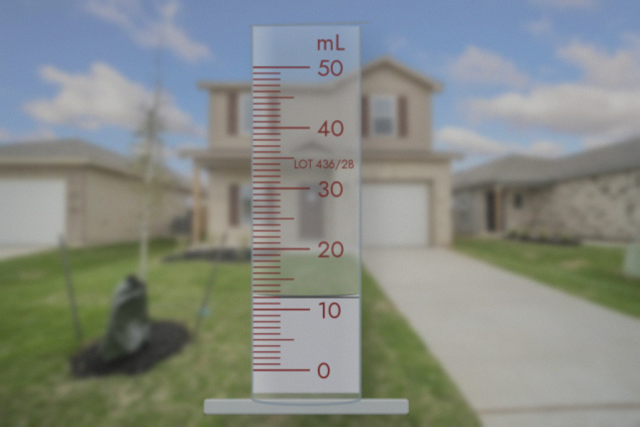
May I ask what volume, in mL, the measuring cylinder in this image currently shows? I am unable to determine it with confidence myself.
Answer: 12 mL
